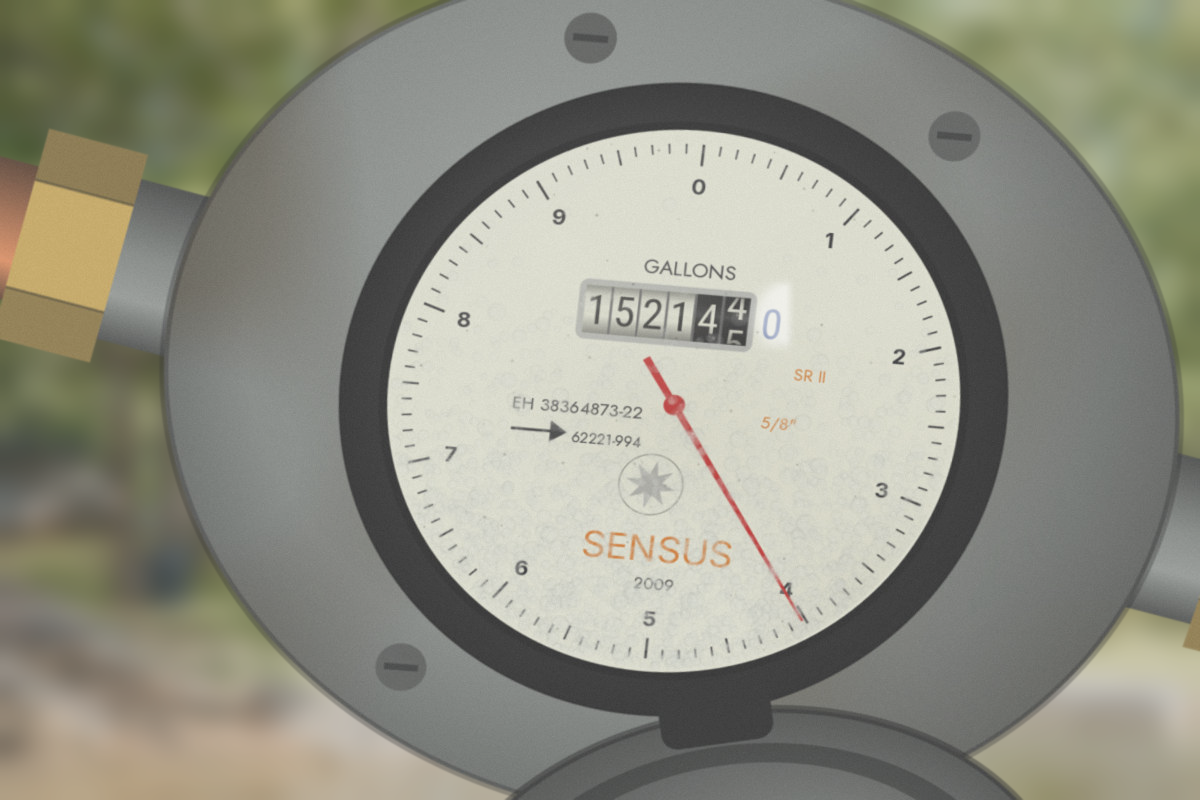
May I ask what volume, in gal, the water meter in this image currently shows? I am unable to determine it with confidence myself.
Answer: 1521444.0 gal
